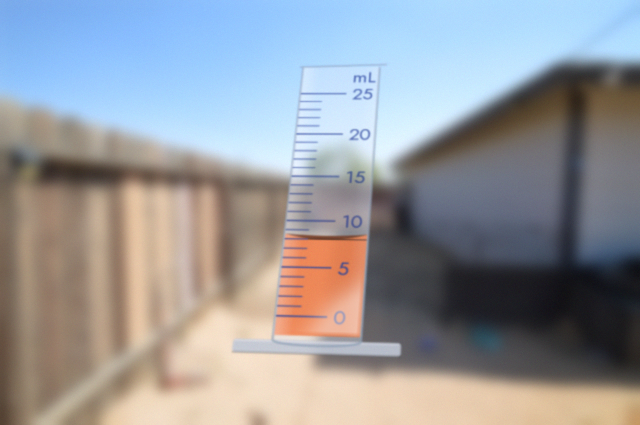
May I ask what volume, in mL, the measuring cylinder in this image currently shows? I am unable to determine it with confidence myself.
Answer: 8 mL
